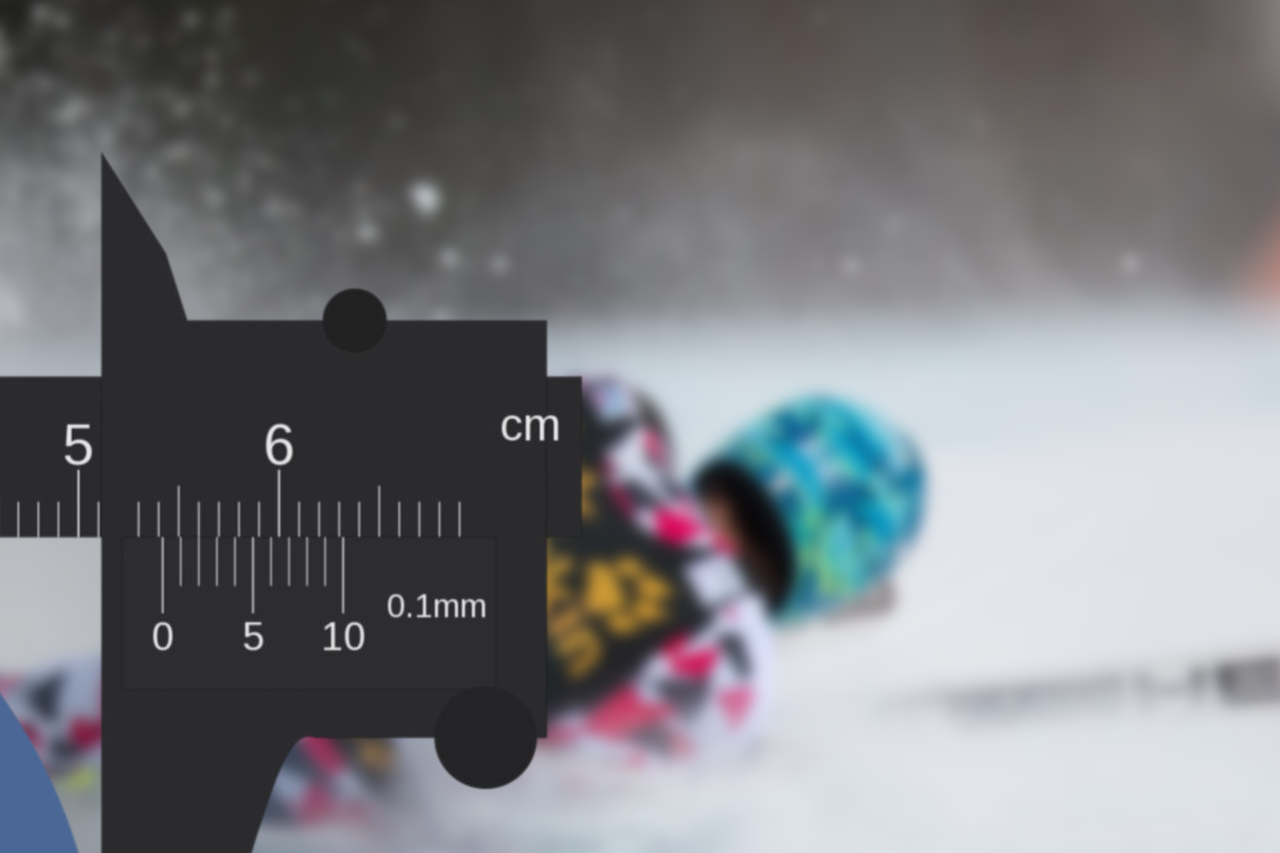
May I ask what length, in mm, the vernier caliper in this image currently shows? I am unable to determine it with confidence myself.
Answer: 54.2 mm
